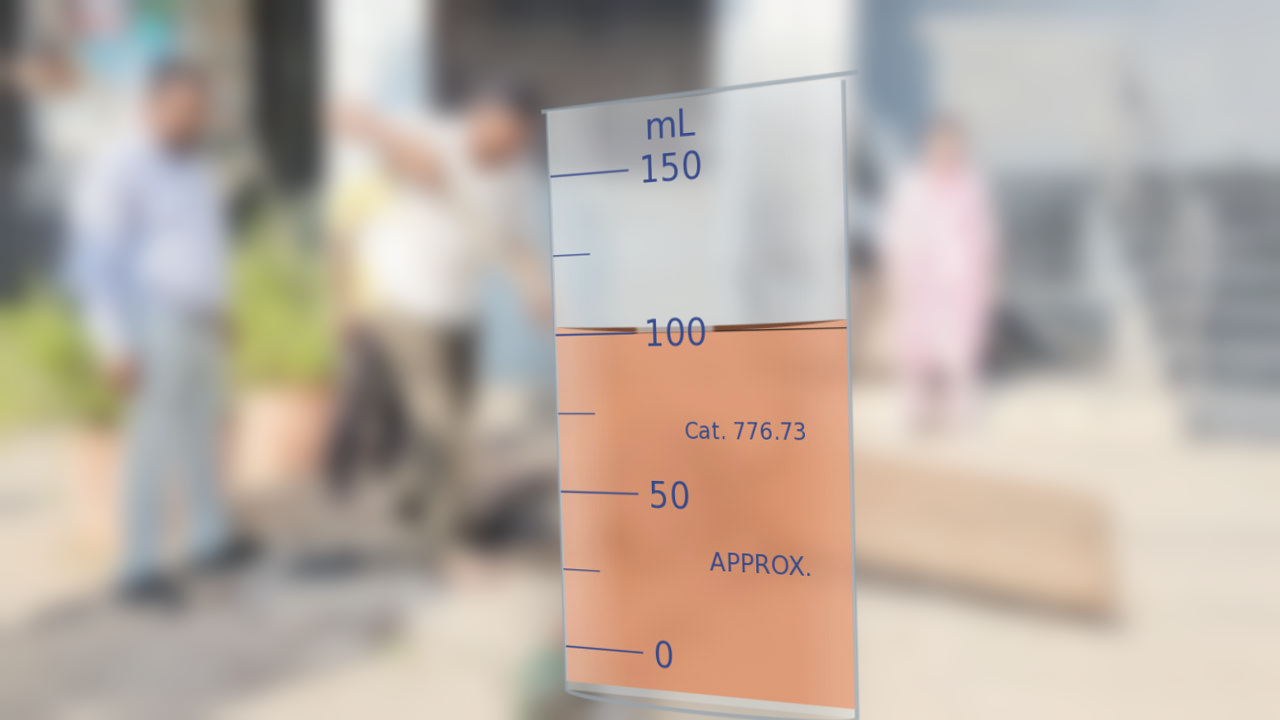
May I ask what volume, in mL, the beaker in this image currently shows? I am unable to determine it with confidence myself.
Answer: 100 mL
